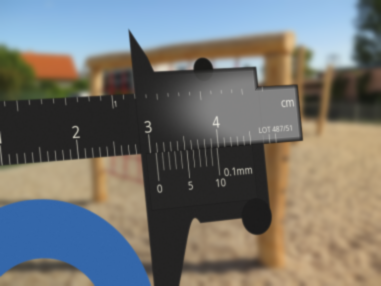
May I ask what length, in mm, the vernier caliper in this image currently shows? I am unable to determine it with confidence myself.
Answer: 30.8 mm
